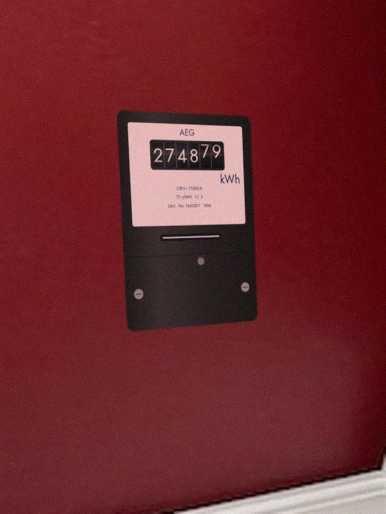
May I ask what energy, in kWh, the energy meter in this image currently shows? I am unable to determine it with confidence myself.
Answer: 274879 kWh
